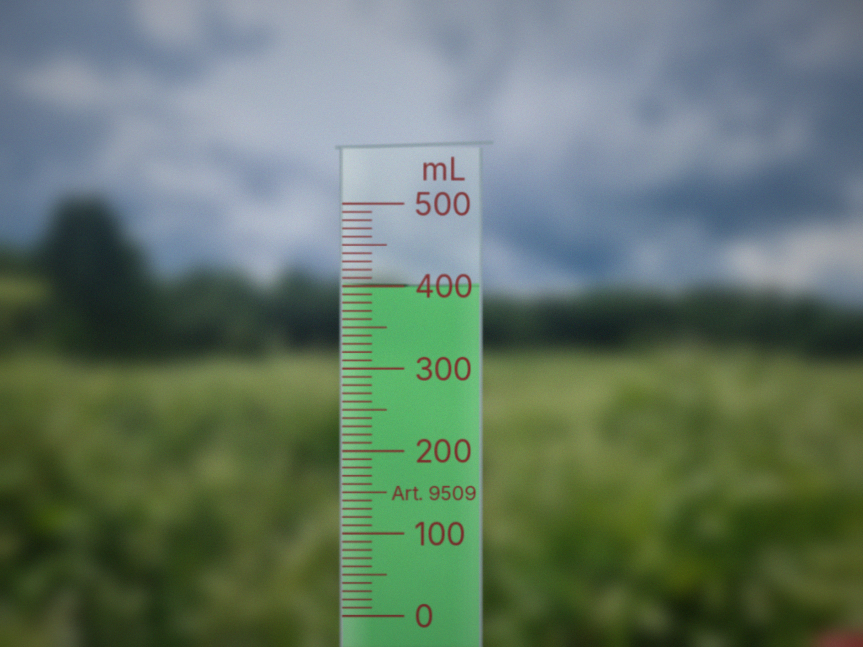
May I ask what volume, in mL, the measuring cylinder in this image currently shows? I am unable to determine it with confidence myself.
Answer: 400 mL
